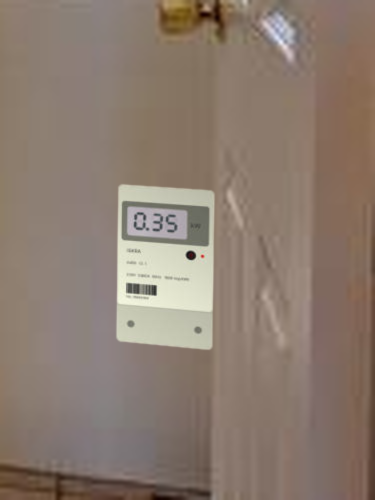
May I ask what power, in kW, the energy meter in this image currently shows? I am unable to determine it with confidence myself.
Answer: 0.35 kW
